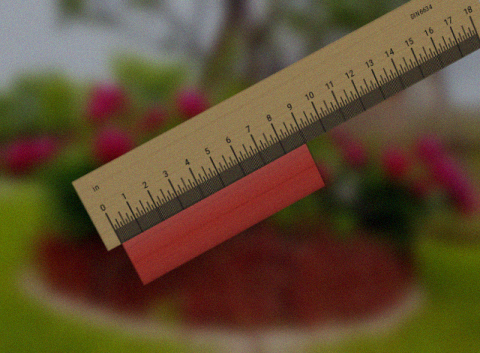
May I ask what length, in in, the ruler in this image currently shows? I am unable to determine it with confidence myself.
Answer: 9 in
